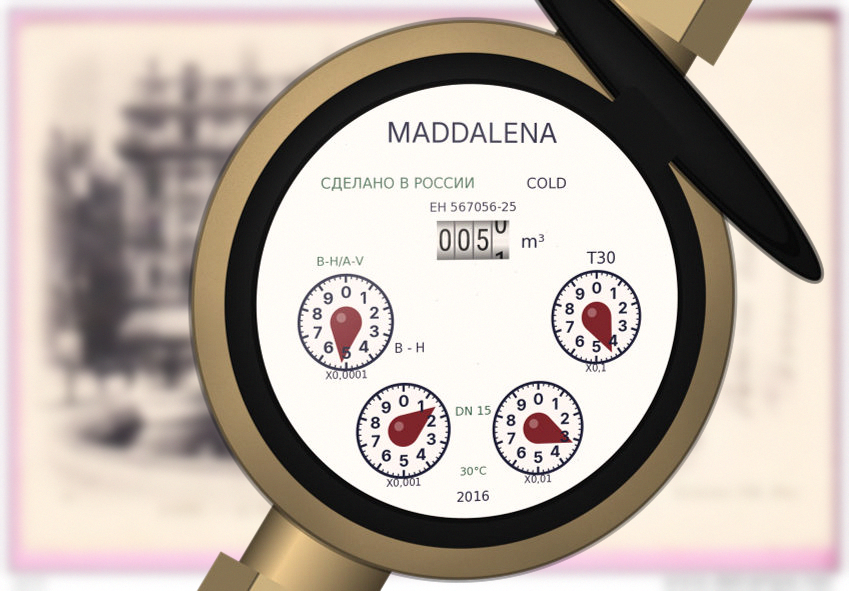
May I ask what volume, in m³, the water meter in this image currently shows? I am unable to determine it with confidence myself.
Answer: 50.4315 m³
